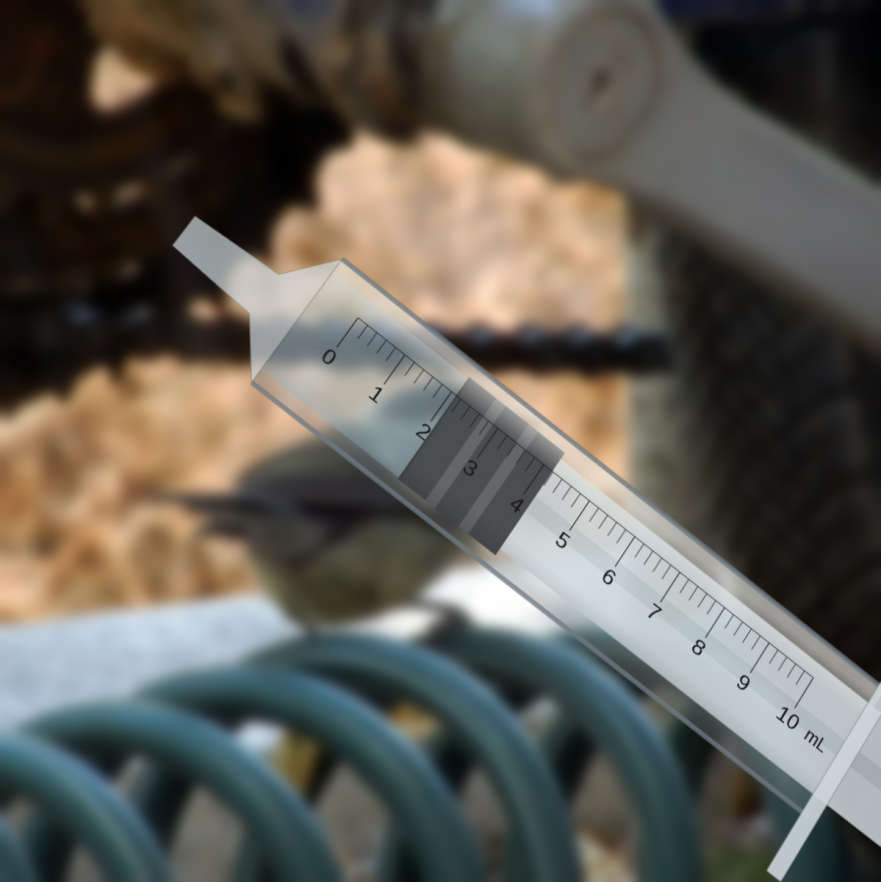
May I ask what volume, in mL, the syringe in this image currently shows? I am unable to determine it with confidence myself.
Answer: 2.1 mL
